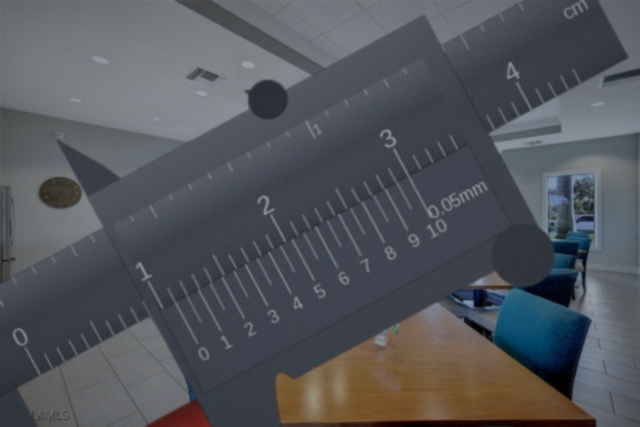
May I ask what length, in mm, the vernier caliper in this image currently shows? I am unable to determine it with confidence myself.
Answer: 11.0 mm
